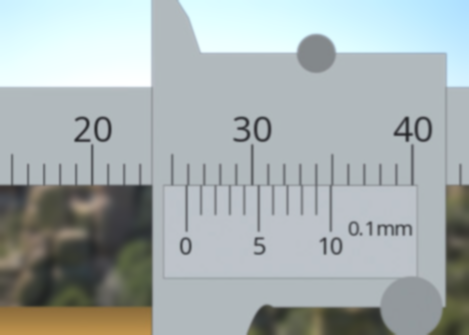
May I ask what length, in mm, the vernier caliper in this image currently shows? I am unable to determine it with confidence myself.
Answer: 25.9 mm
